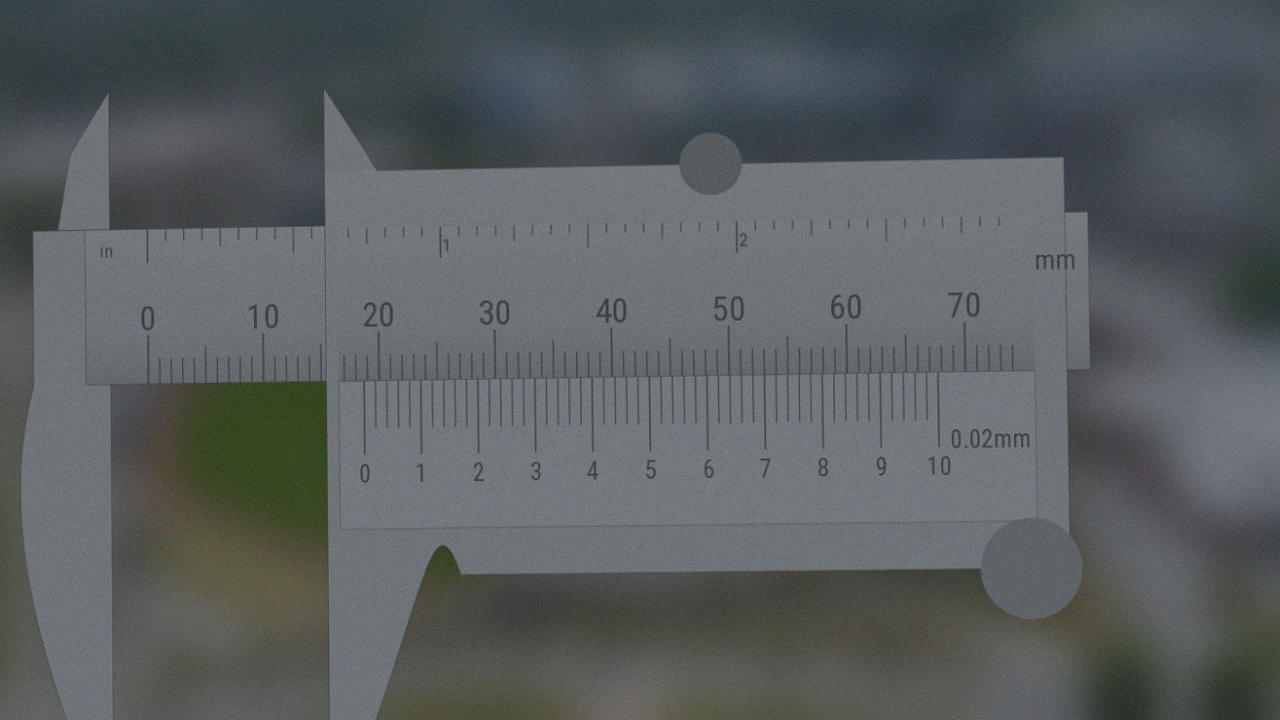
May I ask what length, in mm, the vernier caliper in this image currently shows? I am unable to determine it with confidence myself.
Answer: 18.7 mm
